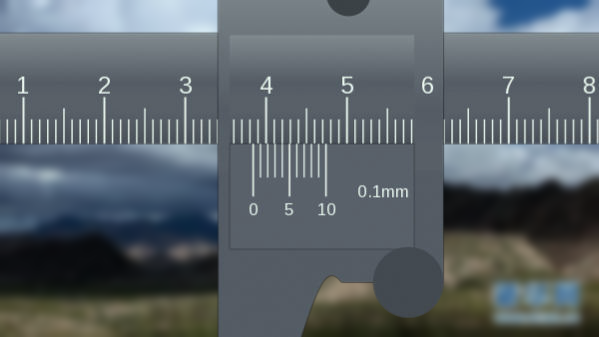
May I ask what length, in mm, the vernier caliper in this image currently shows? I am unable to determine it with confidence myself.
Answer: 38.4 mm
